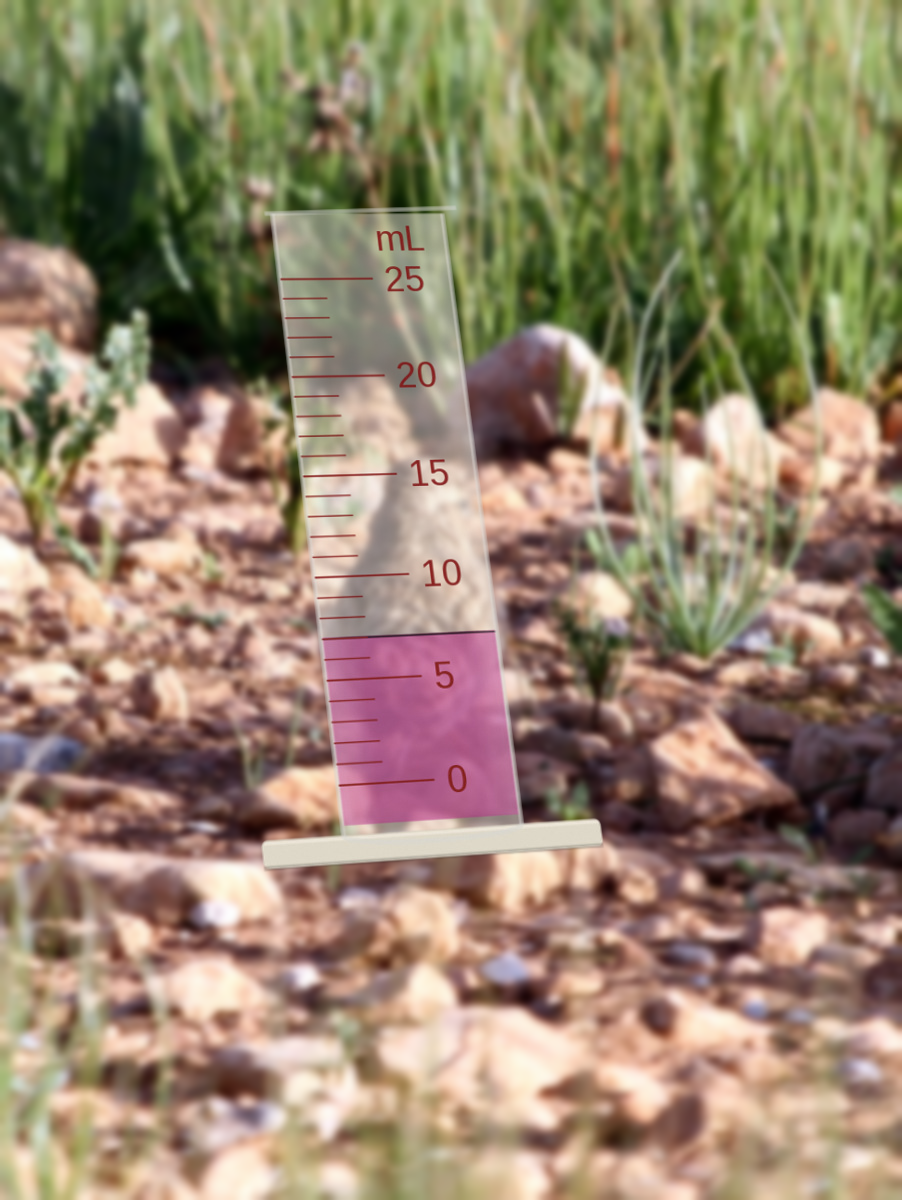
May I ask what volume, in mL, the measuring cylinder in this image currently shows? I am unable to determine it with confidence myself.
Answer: 7 mL
